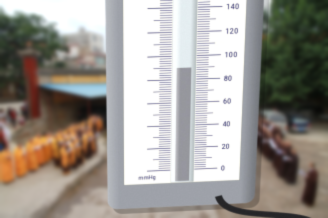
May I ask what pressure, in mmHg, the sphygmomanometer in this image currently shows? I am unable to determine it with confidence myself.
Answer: 90 mmHg
